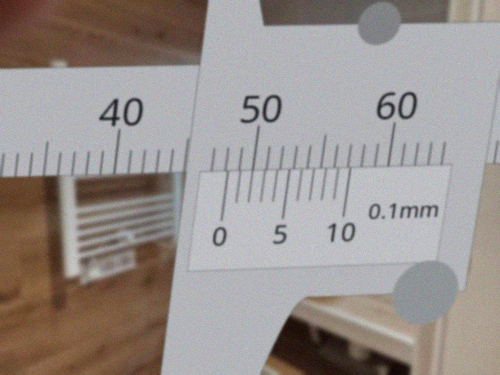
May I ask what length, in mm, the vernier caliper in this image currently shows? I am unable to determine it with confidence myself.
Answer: 48.2 mm
